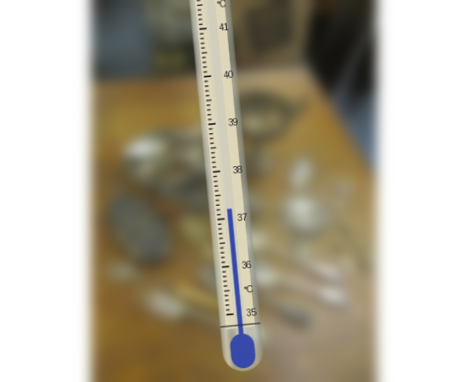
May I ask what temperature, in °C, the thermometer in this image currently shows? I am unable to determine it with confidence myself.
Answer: 37.2 °C
